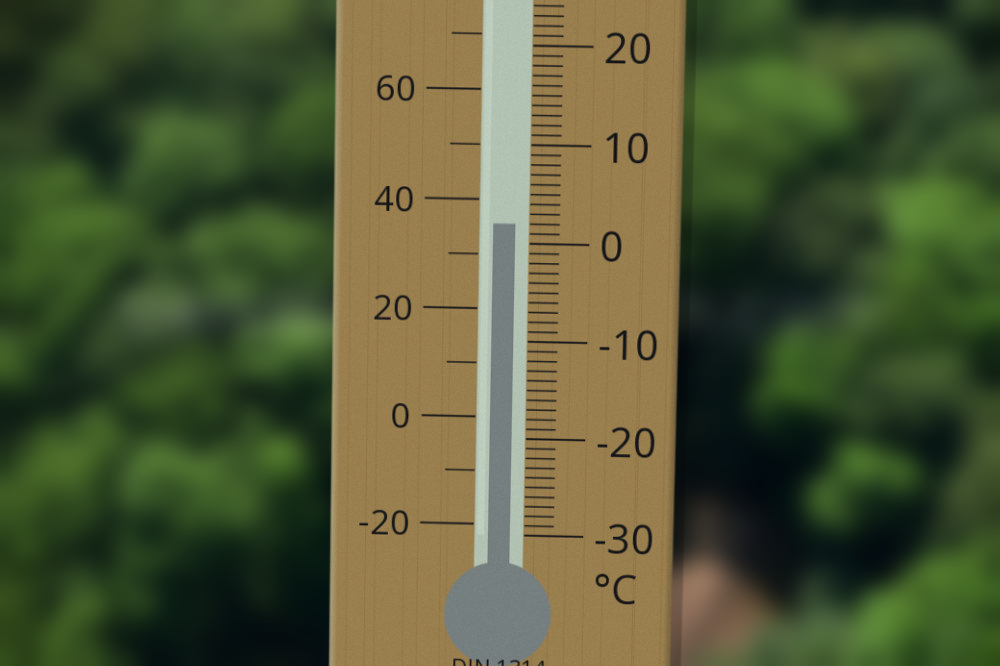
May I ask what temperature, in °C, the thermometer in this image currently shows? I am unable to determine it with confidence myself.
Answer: 2 °C
